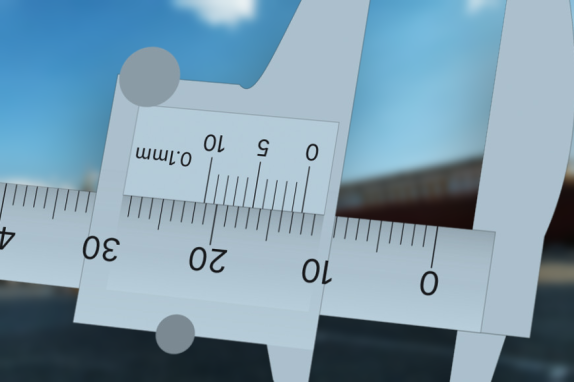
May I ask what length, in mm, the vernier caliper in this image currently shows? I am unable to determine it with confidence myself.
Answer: 12.2 mm
